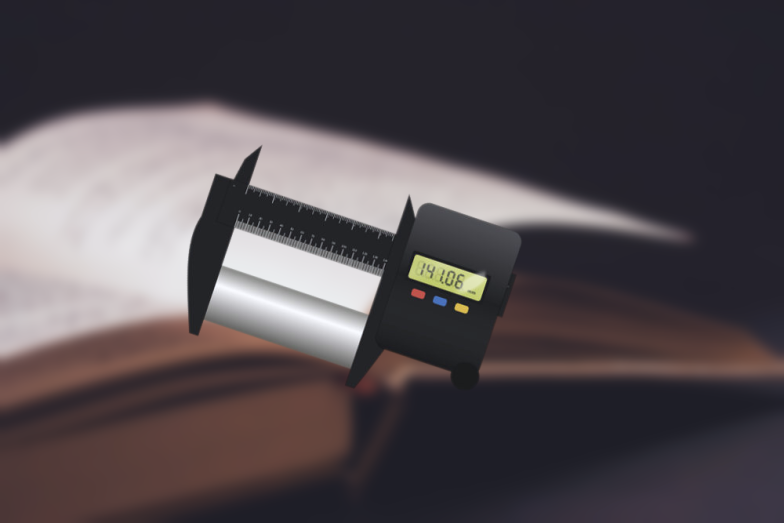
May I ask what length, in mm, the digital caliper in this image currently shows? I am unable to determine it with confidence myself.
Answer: 141.06 mm
